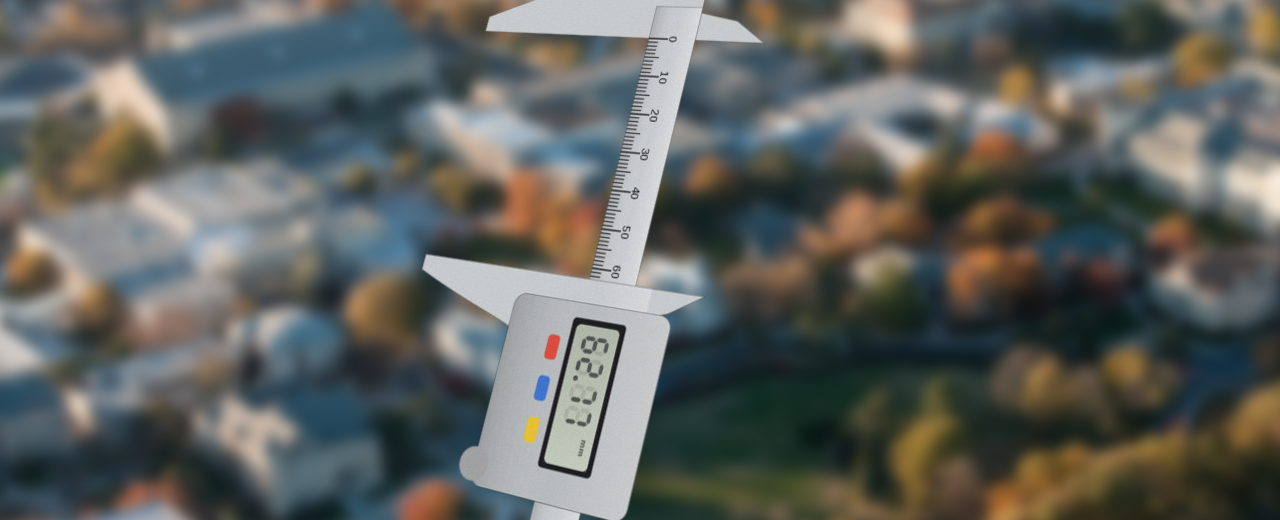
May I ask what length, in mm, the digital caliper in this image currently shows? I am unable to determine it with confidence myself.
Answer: 62.77 mm
